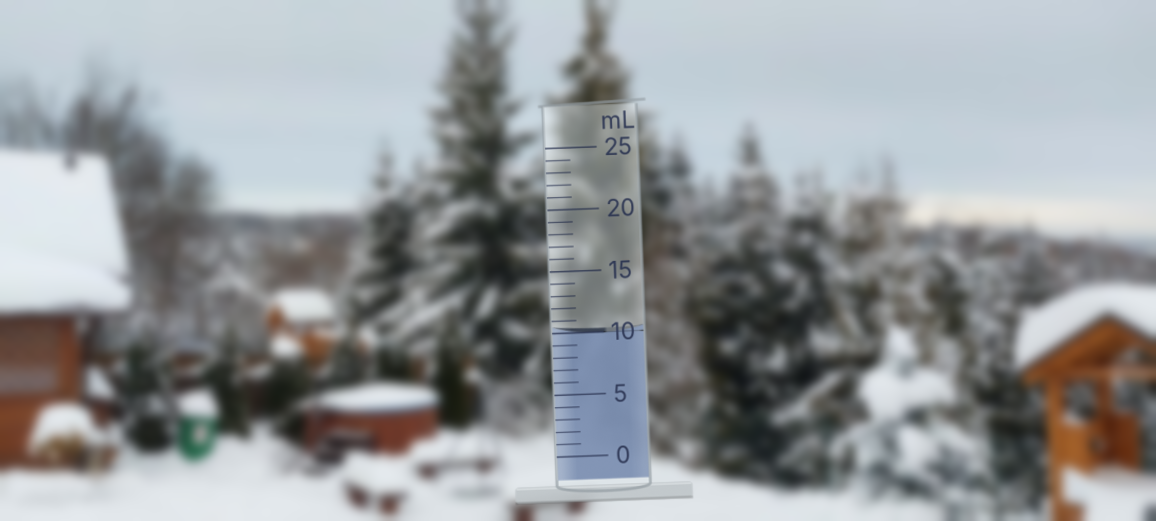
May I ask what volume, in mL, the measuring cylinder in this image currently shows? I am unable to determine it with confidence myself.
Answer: 10 mL
